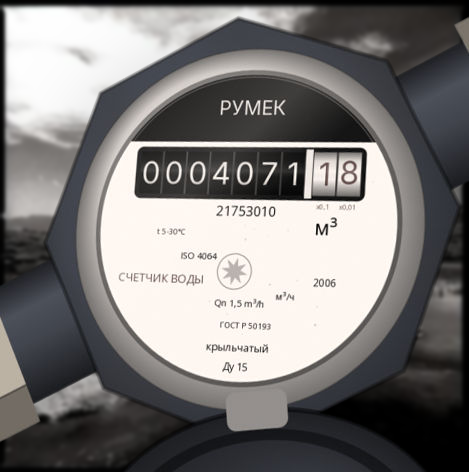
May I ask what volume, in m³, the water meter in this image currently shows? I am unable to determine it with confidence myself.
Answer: 4071.18 m³
